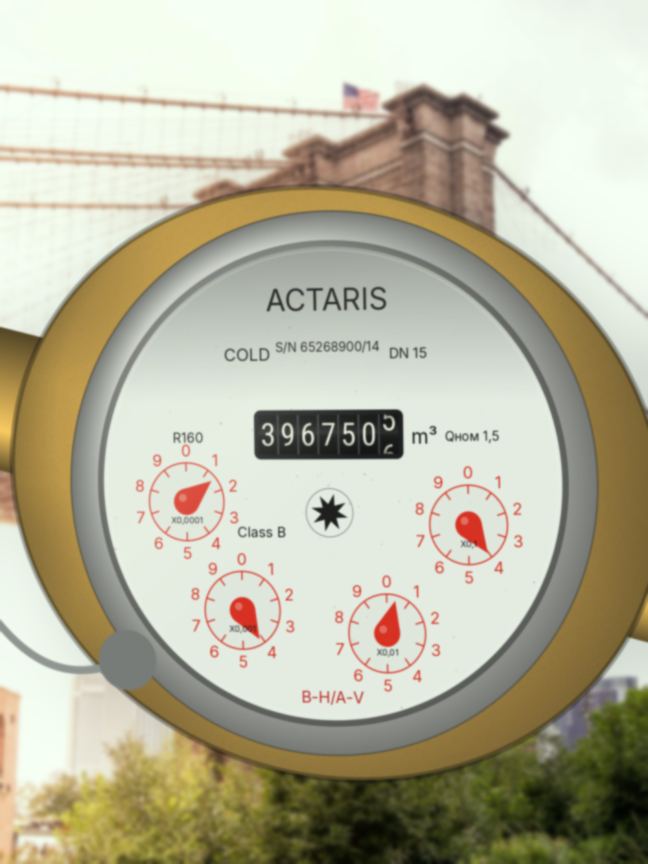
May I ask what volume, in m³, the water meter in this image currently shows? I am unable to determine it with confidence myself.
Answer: 3967505.4041 m³
